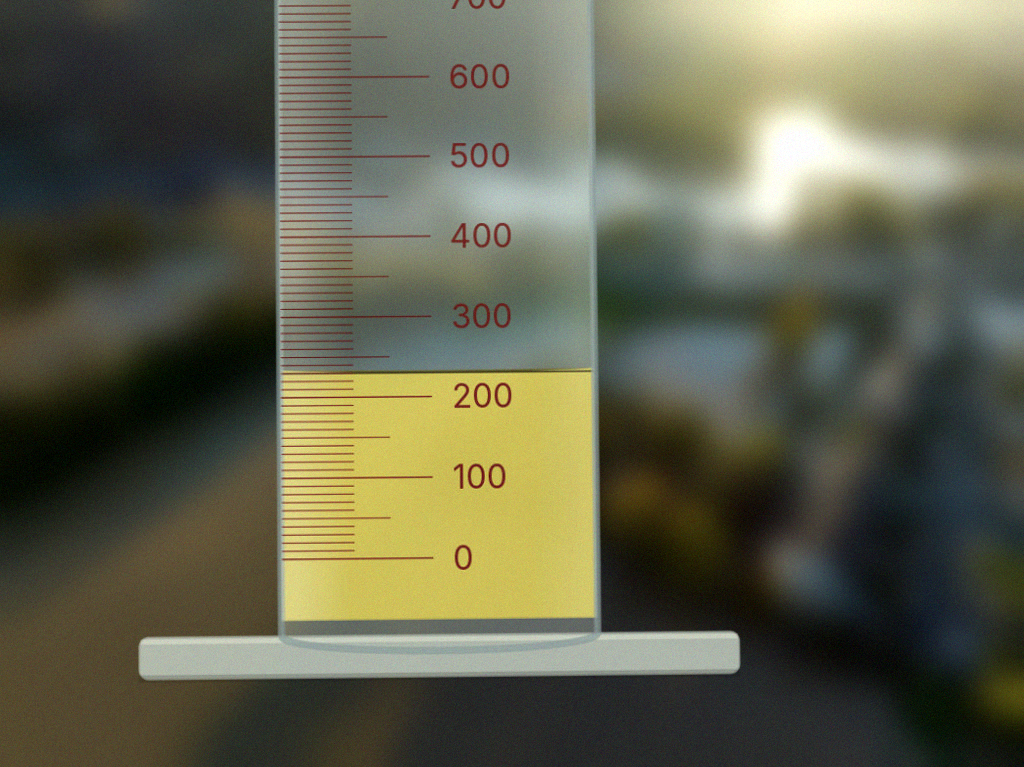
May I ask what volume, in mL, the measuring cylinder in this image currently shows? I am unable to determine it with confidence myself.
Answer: 230 mL
